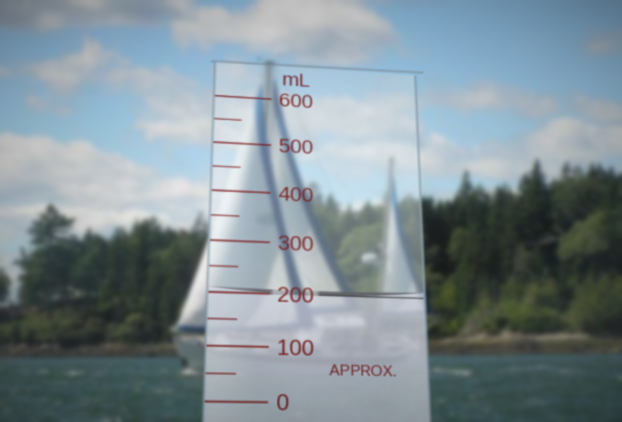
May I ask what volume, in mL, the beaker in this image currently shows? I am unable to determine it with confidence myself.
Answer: 200 mL
